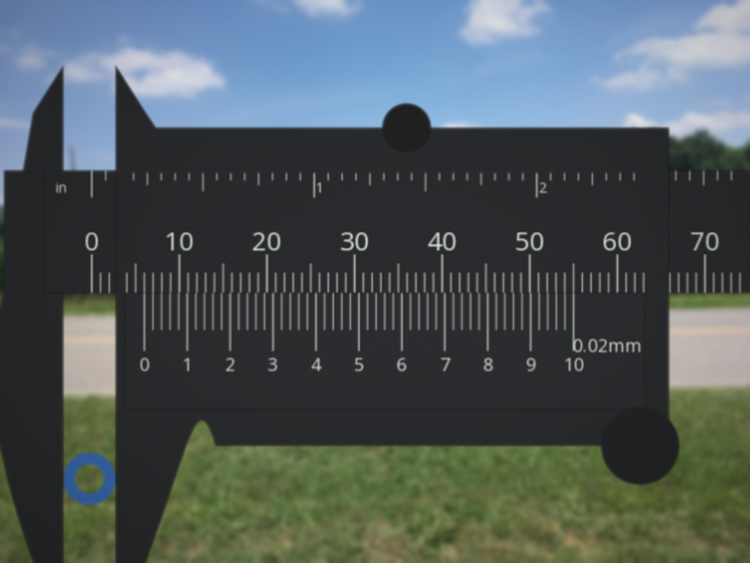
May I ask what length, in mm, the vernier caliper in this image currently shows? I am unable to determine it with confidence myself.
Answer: 6.0 mm
